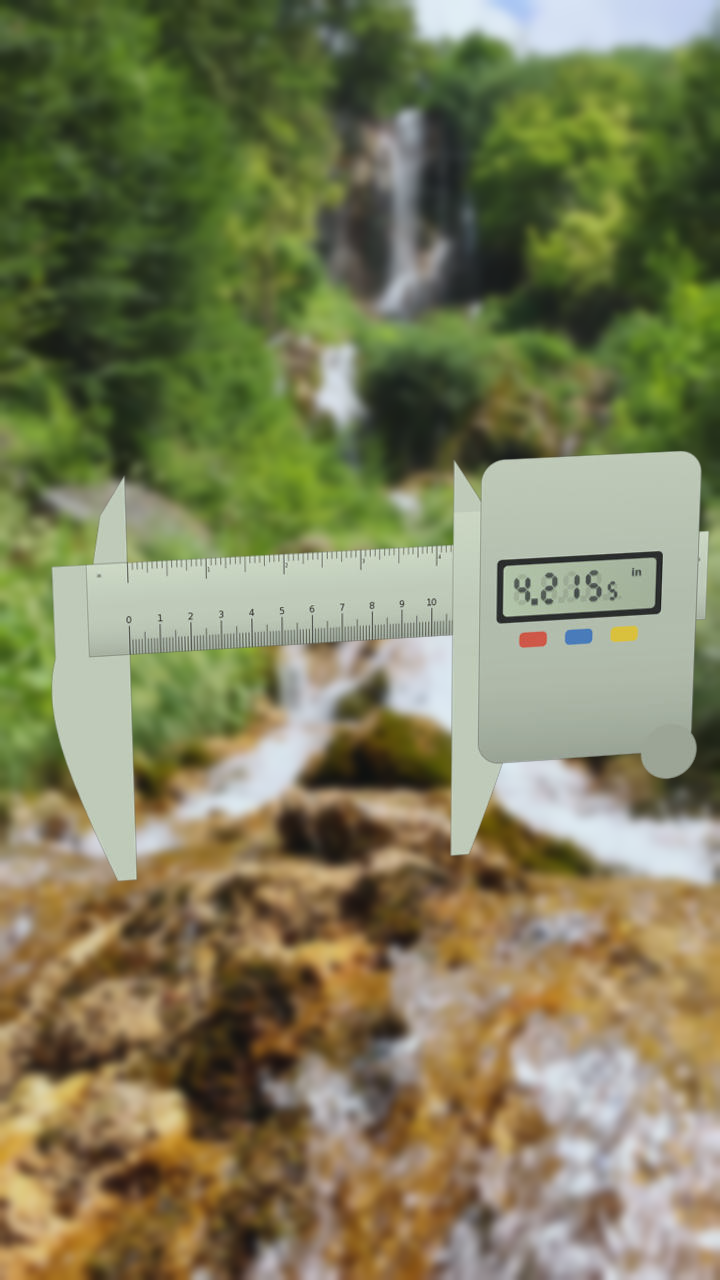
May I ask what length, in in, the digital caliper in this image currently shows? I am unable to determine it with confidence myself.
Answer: 4.2155 in
